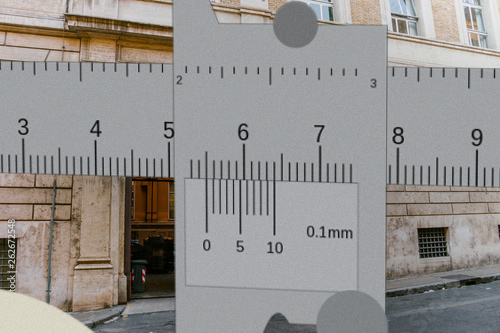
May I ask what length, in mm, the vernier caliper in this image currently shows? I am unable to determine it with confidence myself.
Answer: 55.0 mm
